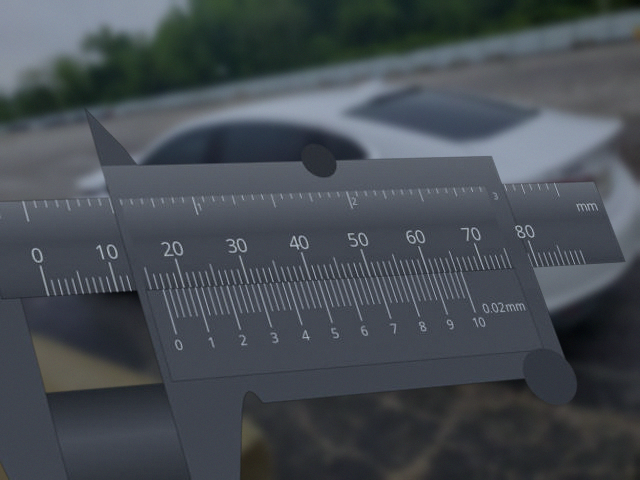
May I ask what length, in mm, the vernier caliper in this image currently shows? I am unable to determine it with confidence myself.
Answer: 16.8 mm
